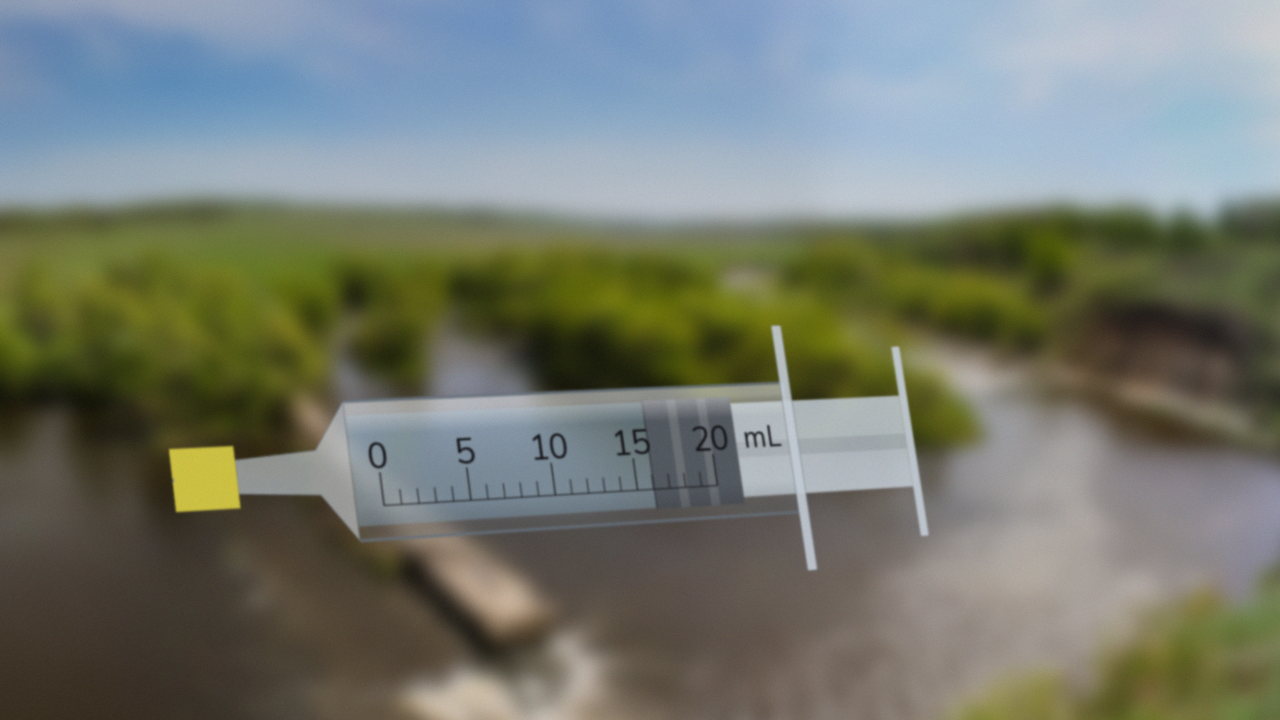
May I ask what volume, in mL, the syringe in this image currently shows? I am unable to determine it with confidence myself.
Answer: 16 mL
